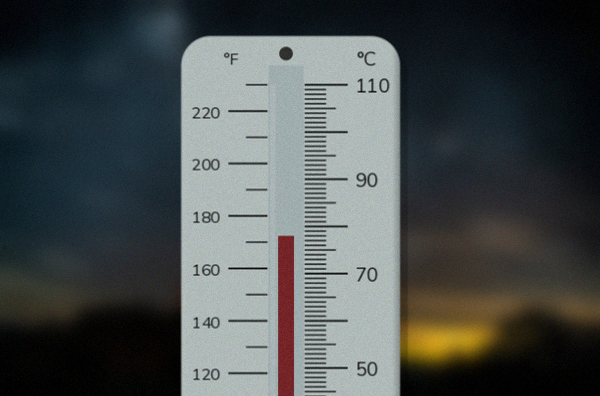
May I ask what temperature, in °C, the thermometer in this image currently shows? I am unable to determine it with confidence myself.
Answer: 78 °C
